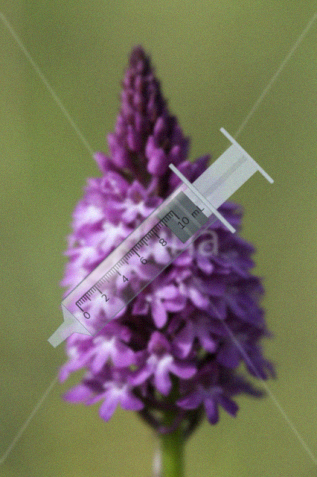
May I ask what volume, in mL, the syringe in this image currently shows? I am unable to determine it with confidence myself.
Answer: 9 mL
